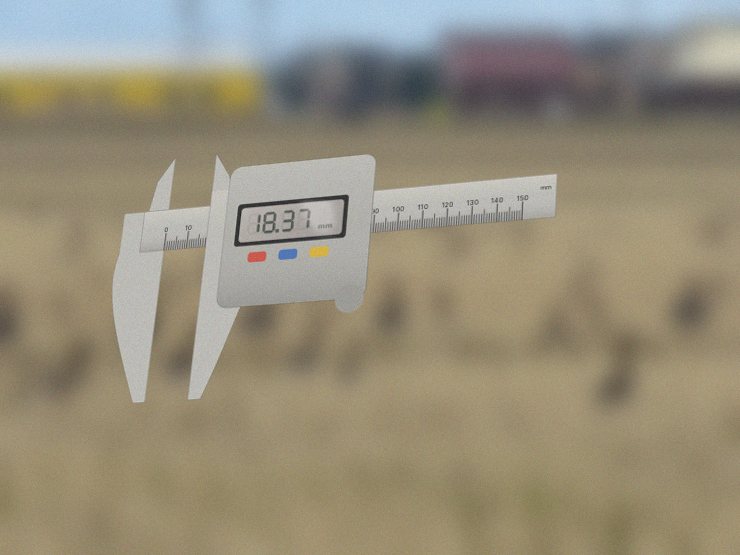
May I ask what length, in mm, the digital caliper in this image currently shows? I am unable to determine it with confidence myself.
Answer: 18.37 mm
